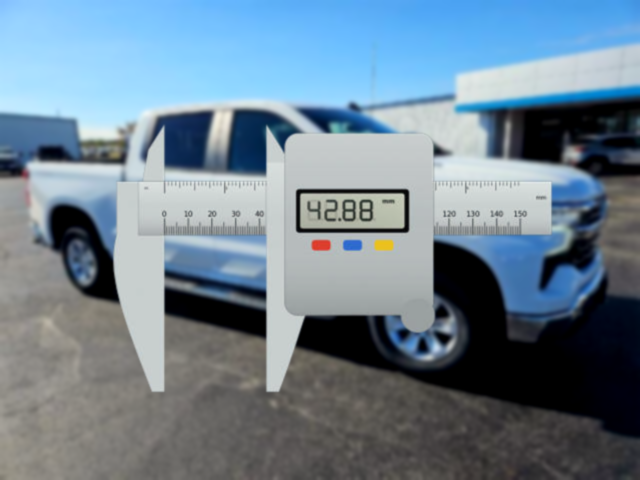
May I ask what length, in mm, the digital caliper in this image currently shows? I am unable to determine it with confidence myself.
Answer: 42.88 mm
